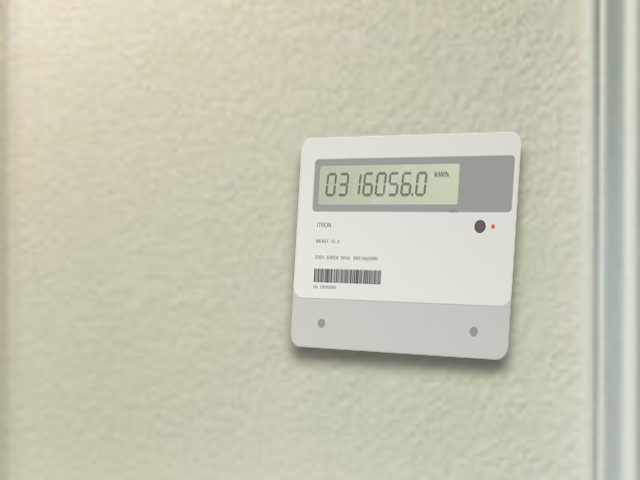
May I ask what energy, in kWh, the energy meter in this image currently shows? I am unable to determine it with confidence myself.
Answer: 316056.0 kWh
